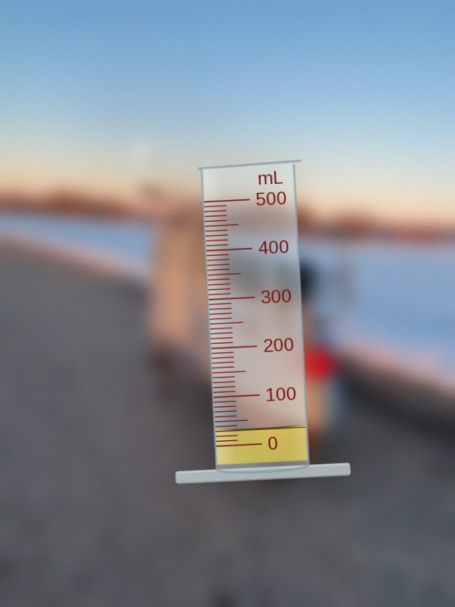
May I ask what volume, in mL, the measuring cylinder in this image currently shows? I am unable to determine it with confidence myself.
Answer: 30 mL
